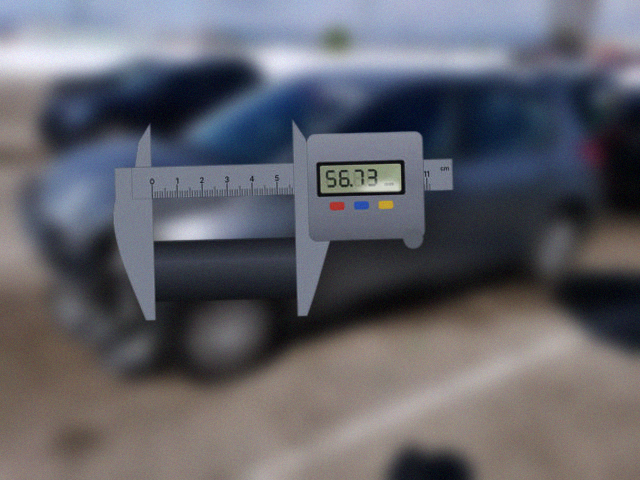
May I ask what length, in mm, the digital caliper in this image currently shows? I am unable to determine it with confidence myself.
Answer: 56.73 mm
